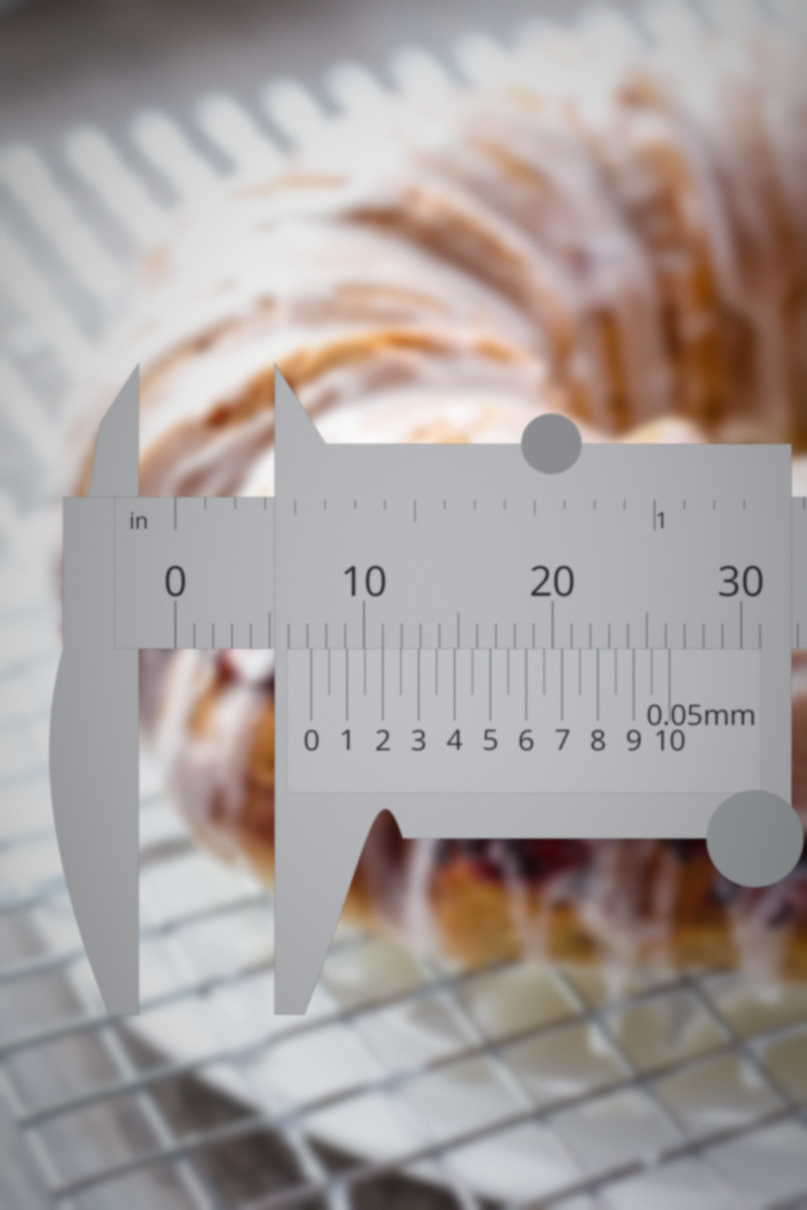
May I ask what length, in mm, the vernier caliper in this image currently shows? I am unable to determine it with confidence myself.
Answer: 7.2 mm
